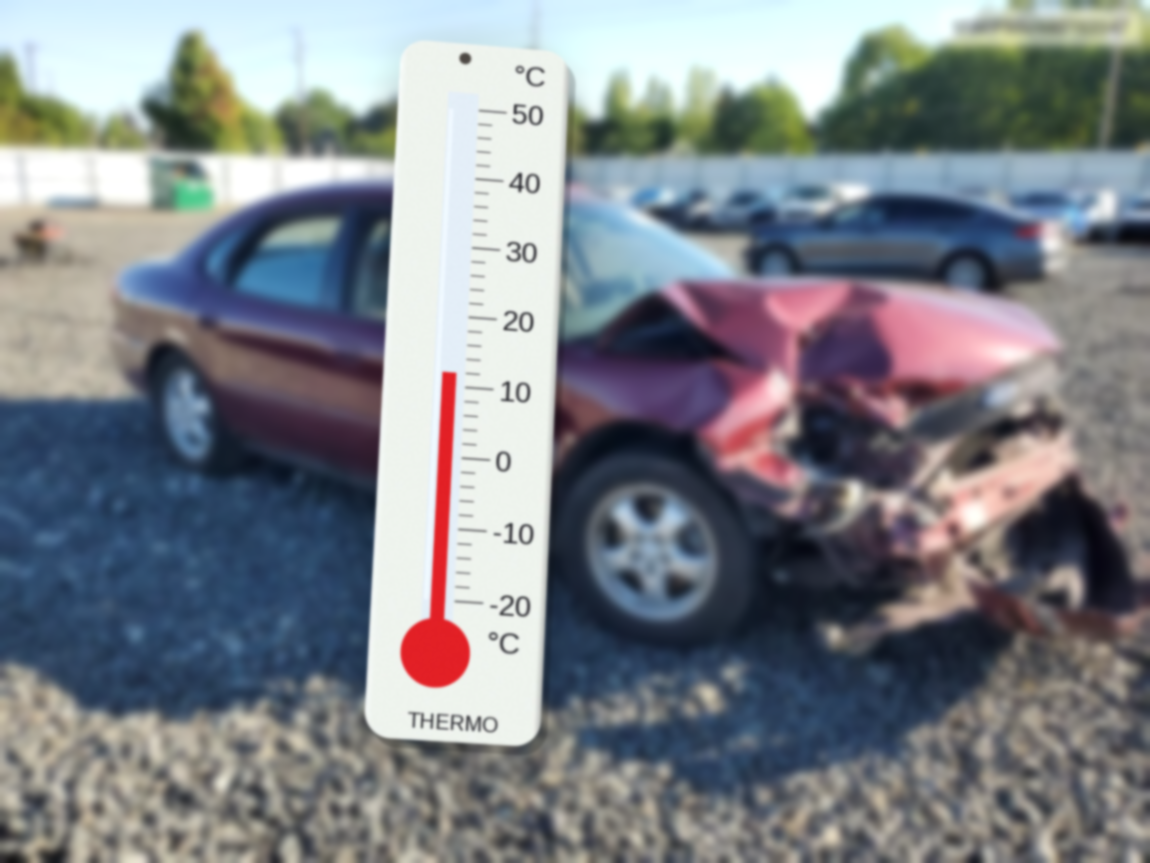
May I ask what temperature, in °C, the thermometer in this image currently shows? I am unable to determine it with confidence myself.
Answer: 12 °C
